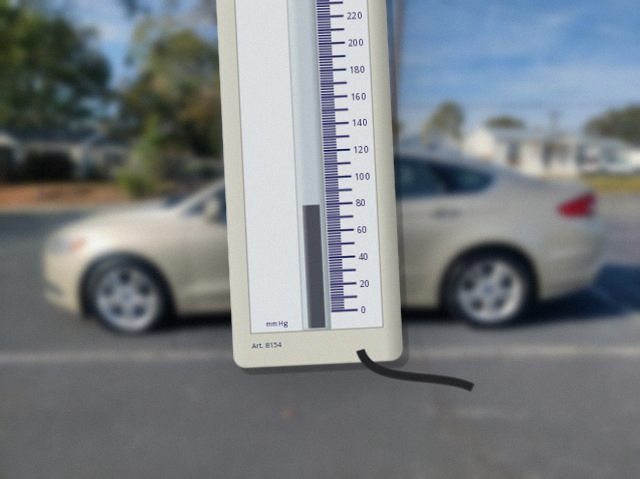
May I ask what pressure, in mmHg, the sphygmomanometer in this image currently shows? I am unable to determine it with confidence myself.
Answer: 80 mmHg
